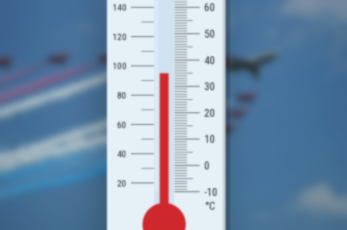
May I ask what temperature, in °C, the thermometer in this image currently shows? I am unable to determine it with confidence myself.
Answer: 35 °C
